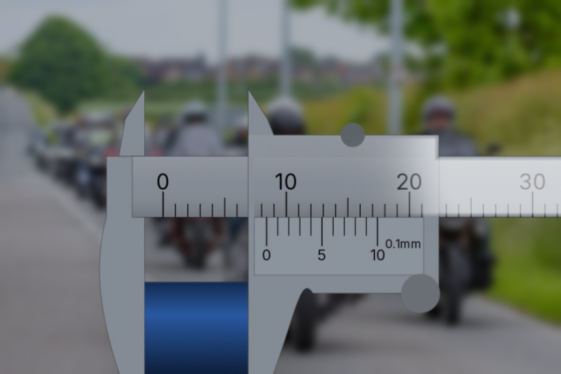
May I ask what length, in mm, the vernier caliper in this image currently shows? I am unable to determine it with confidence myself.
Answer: 8.4 mm
